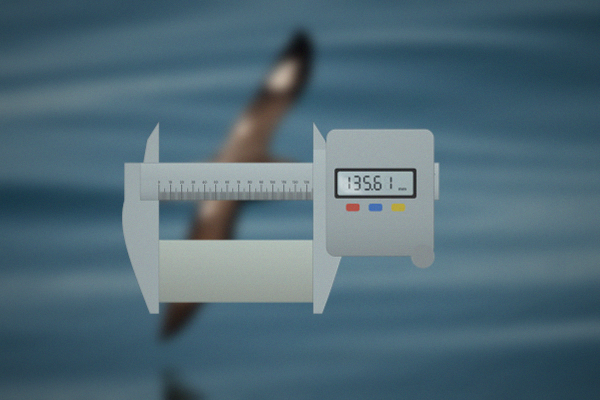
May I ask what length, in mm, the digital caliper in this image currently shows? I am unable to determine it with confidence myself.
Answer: 135.61 mm
